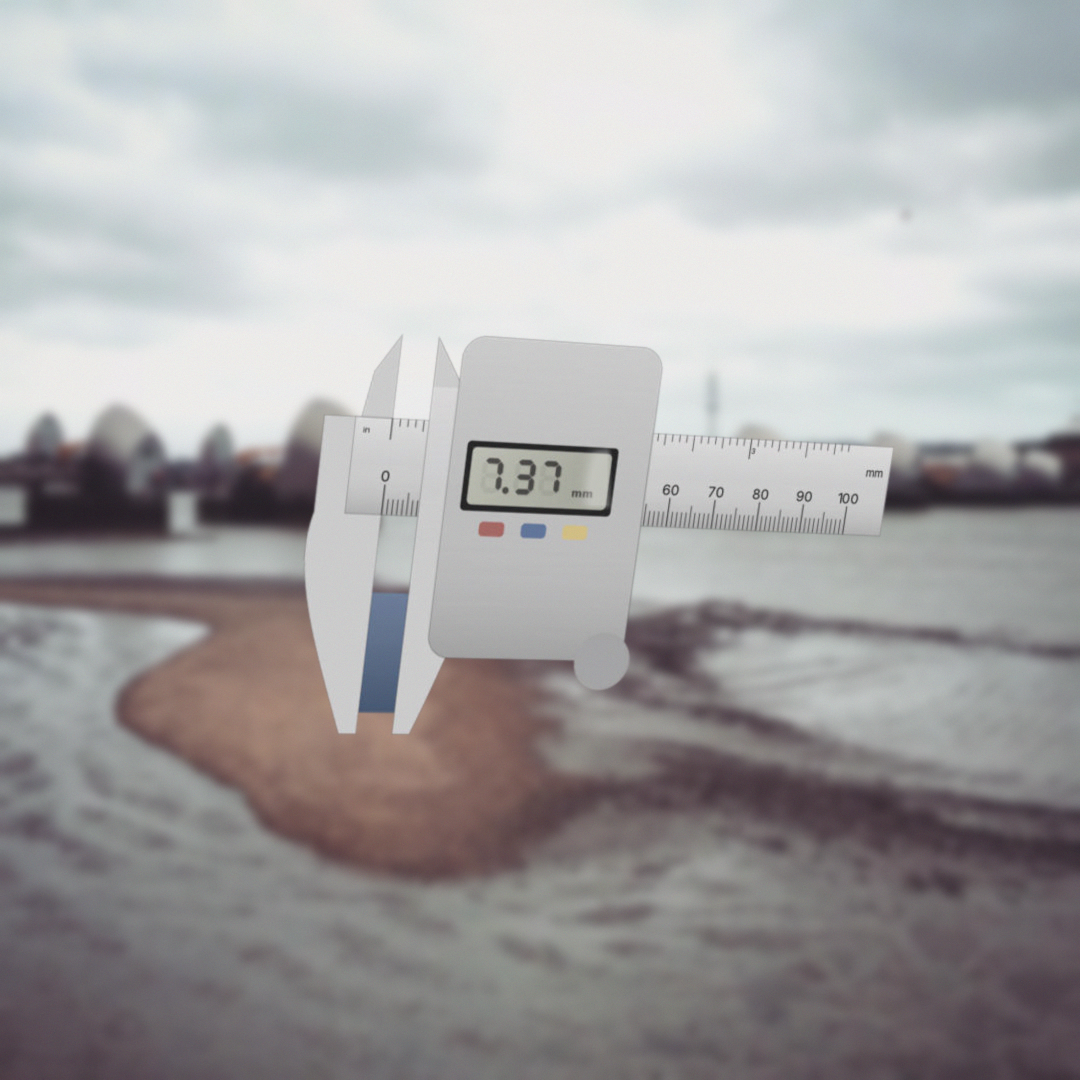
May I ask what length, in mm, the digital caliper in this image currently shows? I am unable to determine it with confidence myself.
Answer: 7.37 mm
